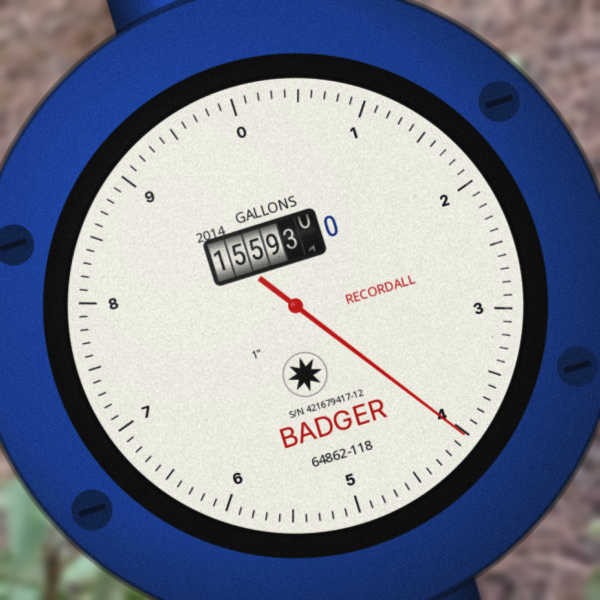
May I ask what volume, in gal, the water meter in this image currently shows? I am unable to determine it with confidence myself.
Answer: 1559304.0 gal
